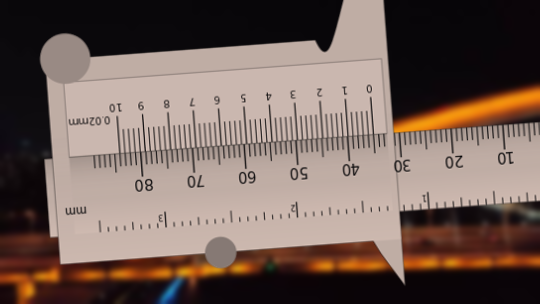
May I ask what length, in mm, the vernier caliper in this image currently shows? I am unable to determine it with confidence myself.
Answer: 35.0 mm
